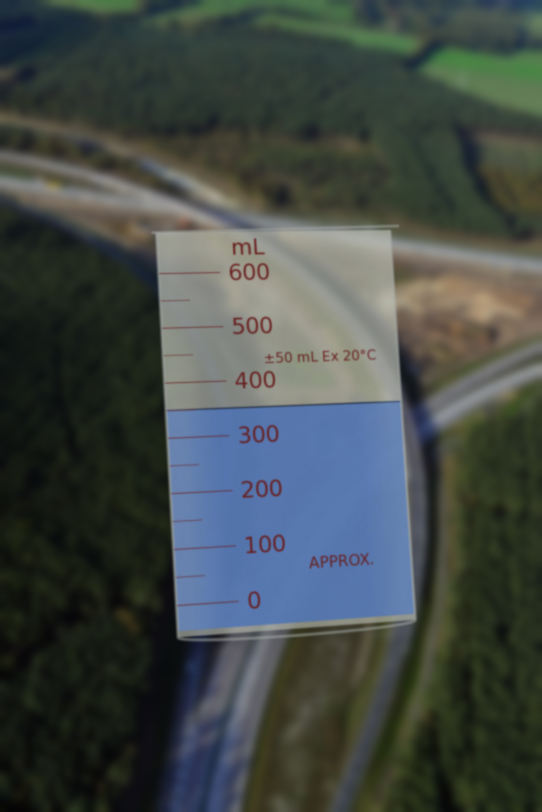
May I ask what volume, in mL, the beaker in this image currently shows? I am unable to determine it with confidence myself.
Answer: 350 mL
